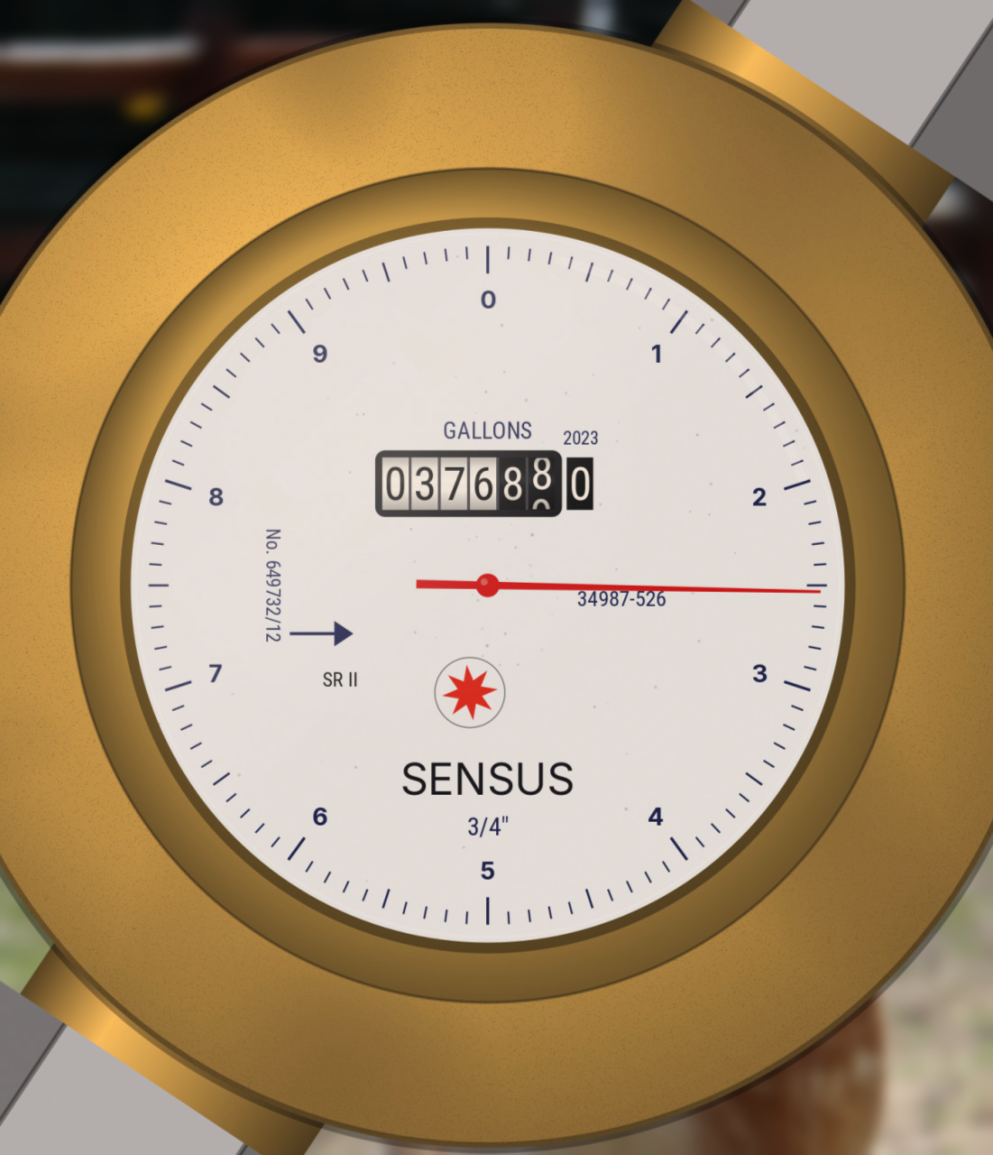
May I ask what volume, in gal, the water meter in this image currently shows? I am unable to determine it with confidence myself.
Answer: 376882.5 gal
